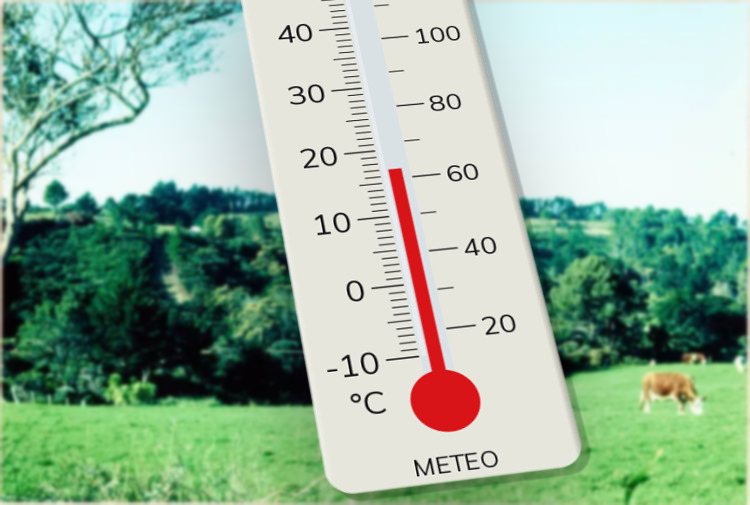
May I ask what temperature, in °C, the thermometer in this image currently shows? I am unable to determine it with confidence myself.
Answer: 17 °C
